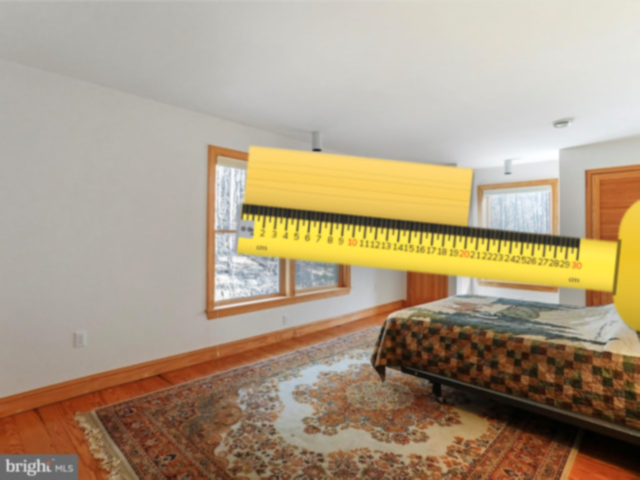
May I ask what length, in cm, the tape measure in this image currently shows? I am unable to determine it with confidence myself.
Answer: 20 cm
